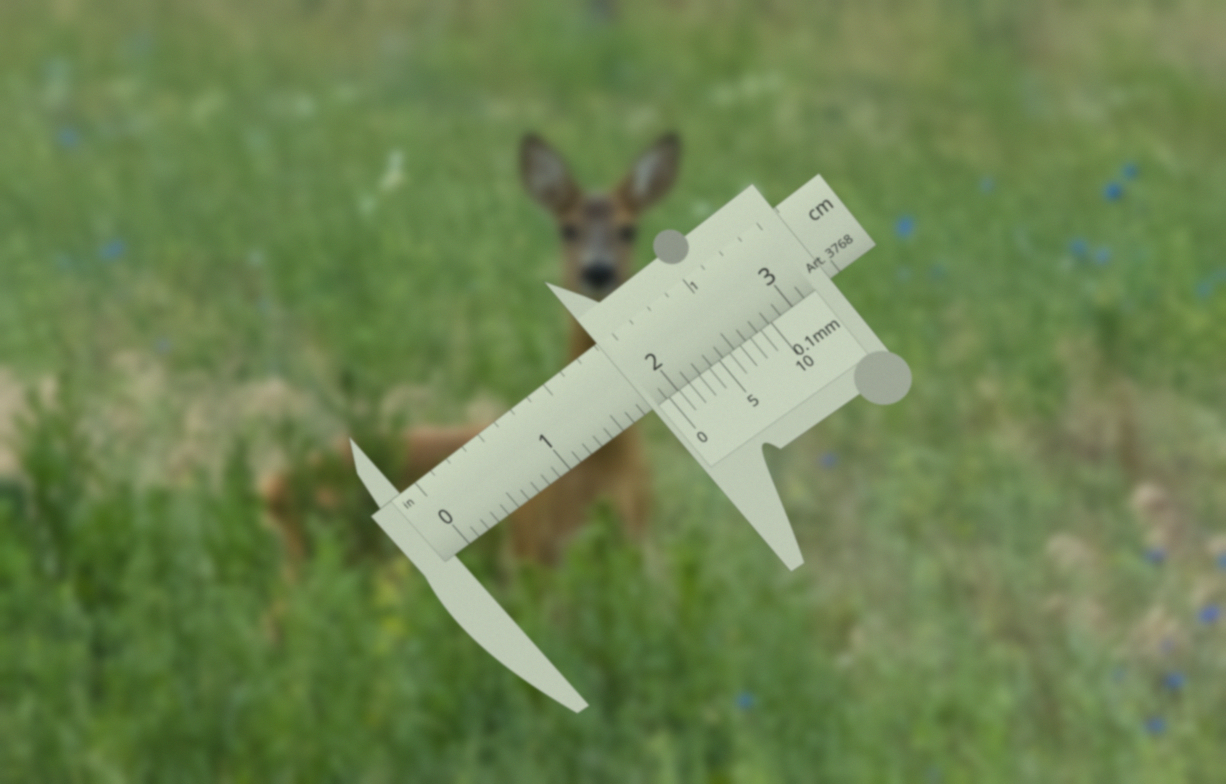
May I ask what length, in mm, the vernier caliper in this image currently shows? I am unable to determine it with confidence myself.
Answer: 19.2 mm
